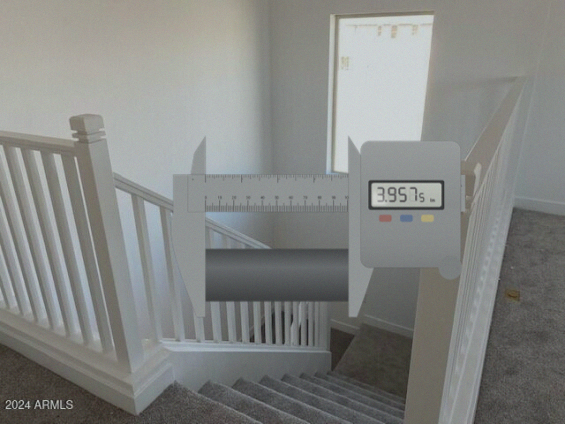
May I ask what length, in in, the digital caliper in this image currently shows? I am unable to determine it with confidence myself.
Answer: 3.9575 in
